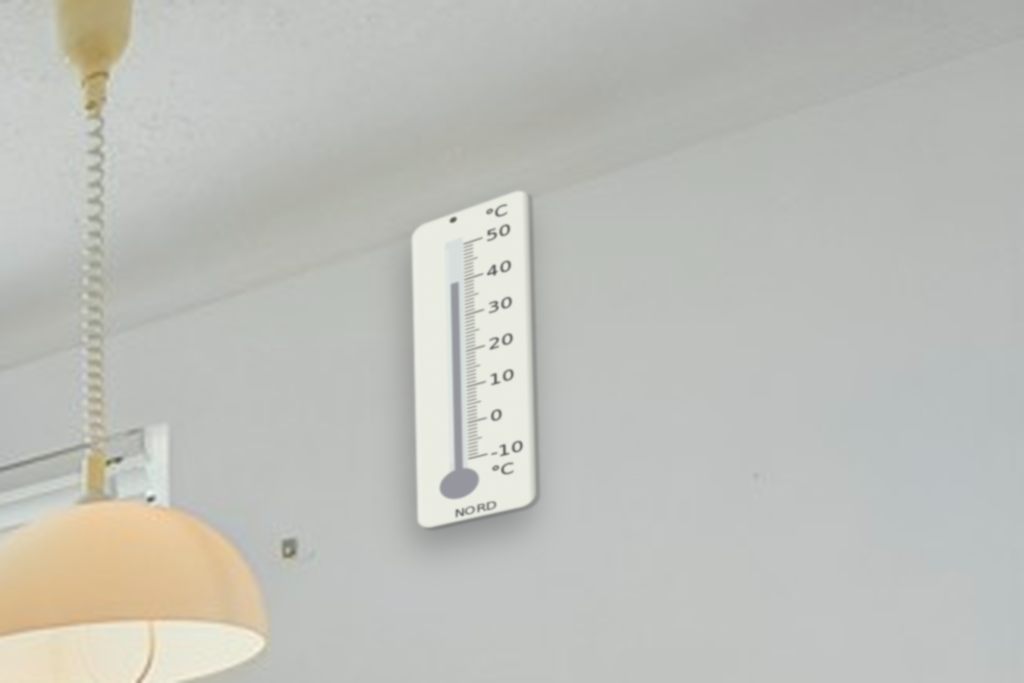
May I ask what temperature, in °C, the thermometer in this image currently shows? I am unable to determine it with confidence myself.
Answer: 40 °C
